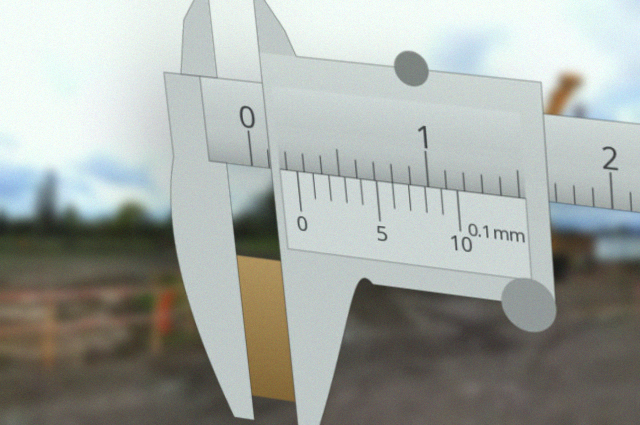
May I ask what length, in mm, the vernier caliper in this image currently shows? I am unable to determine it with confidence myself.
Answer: 2.6 mm
